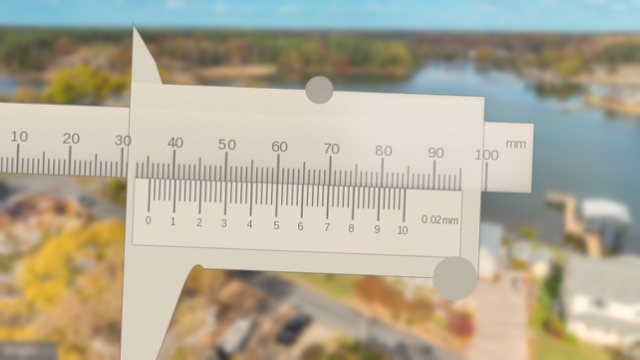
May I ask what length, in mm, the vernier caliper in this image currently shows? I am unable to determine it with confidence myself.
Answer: 35.5 mm
